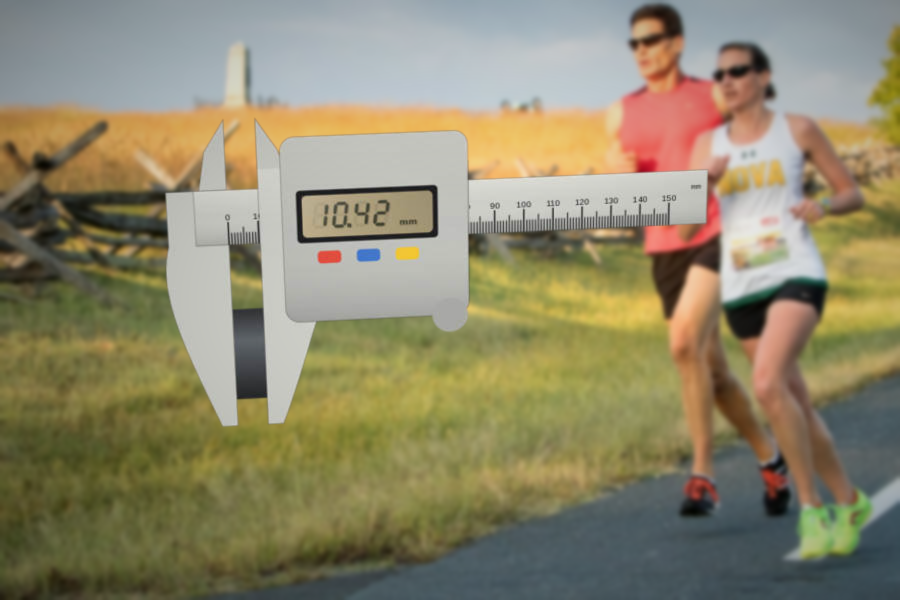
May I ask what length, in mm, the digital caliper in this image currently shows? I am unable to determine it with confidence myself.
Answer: 10.42 mm
